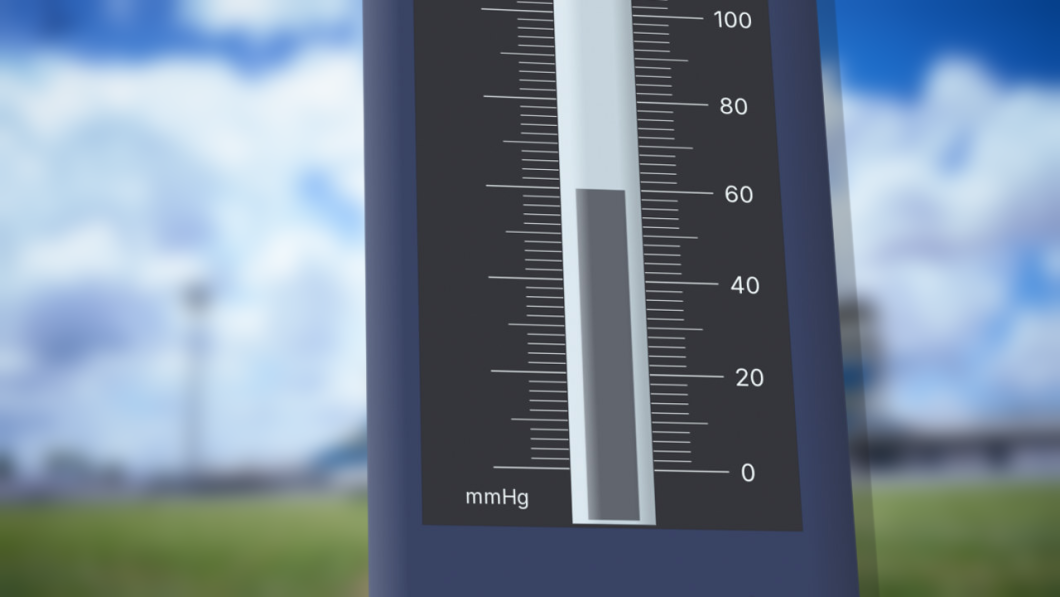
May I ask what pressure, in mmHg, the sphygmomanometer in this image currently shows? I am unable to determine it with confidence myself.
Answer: 60 mmHg
